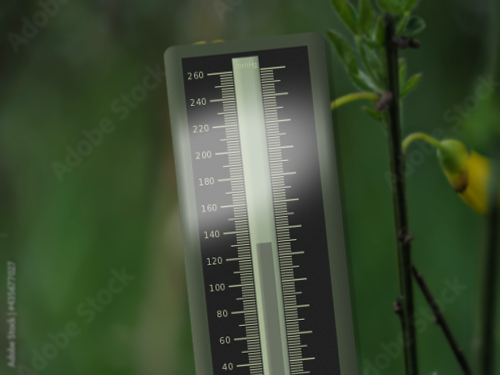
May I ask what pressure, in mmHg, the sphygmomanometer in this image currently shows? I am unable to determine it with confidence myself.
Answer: 130 mmHg
